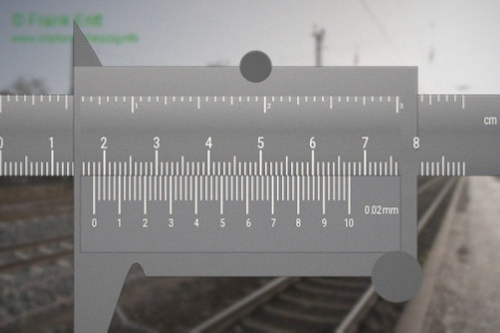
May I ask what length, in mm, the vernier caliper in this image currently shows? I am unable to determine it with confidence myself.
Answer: 18.0 mm
